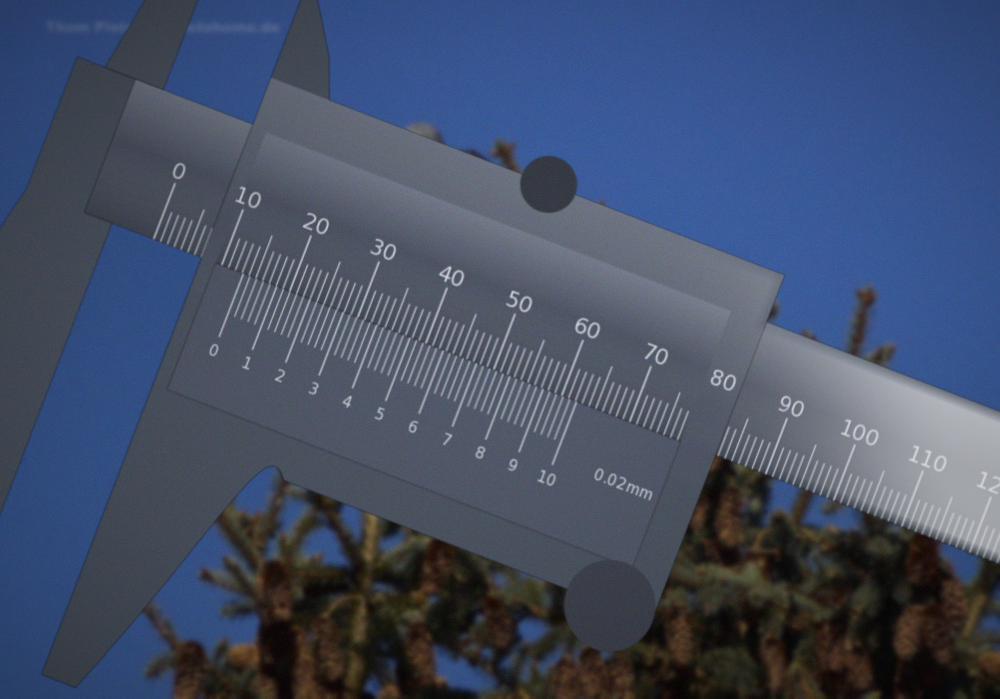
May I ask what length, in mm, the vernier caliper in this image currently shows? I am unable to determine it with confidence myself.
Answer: 13.2 mm
